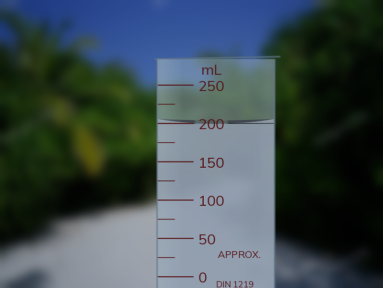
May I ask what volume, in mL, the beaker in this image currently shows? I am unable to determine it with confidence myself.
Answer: 200 mL
